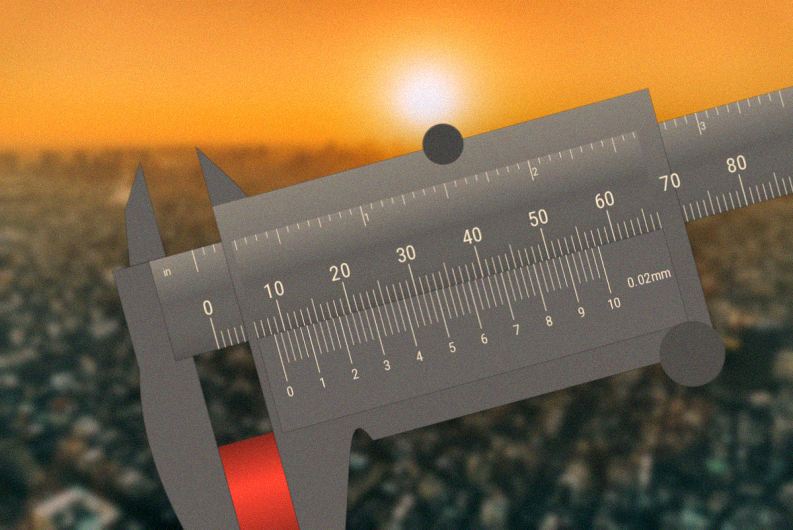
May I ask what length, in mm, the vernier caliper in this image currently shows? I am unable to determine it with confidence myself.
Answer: 8.4 mm
